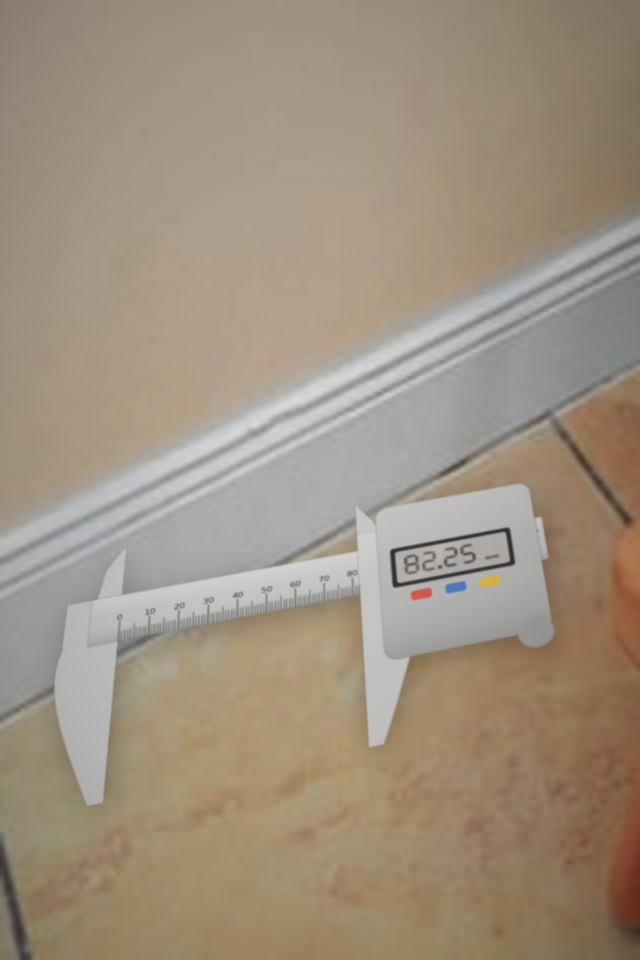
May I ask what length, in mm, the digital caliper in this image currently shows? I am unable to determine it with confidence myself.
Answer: 82.25 mm
